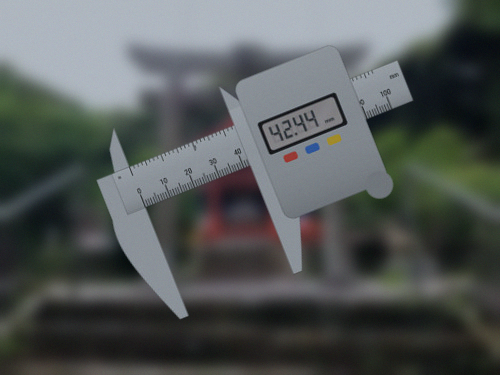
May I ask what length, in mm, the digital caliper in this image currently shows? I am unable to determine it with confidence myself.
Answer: 42.44 mm
